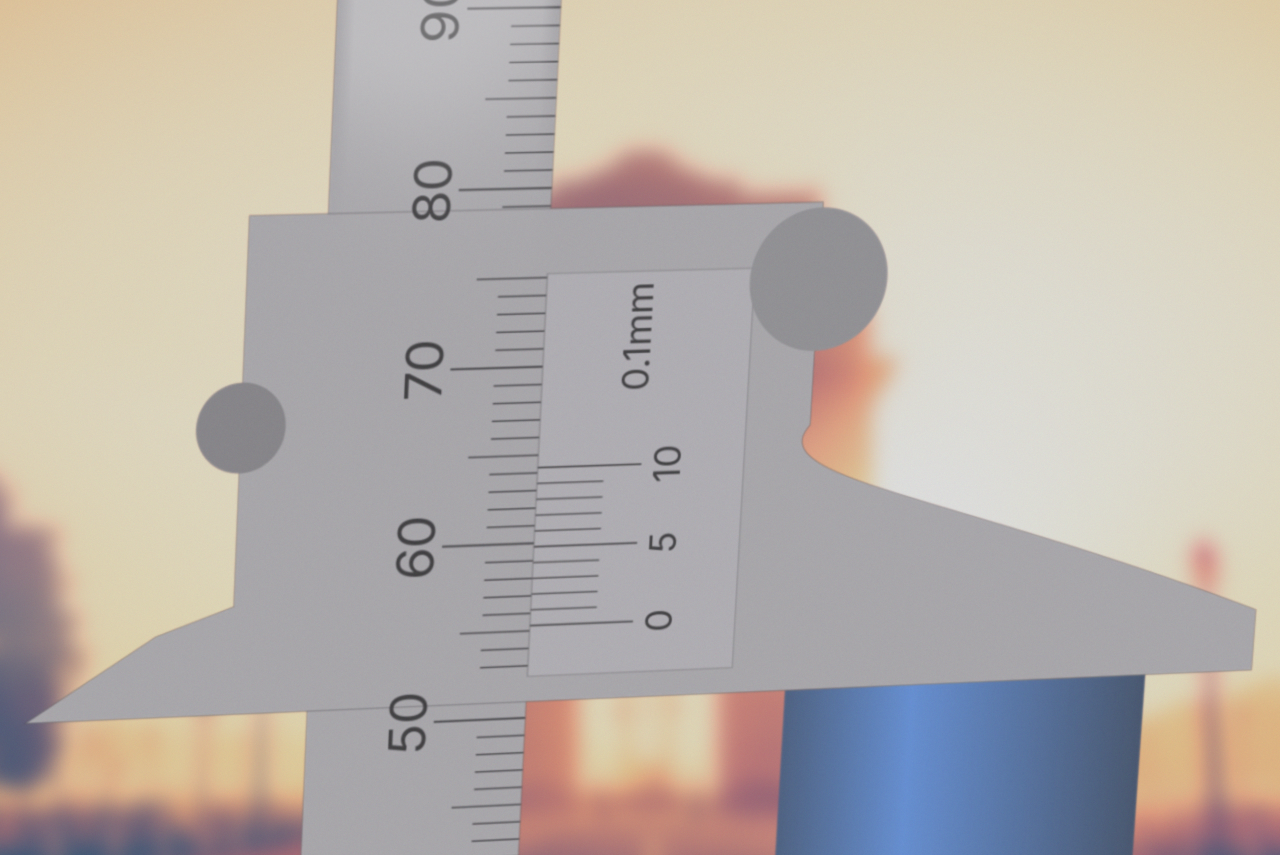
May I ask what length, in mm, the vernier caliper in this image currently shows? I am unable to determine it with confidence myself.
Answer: 55.3 mm
